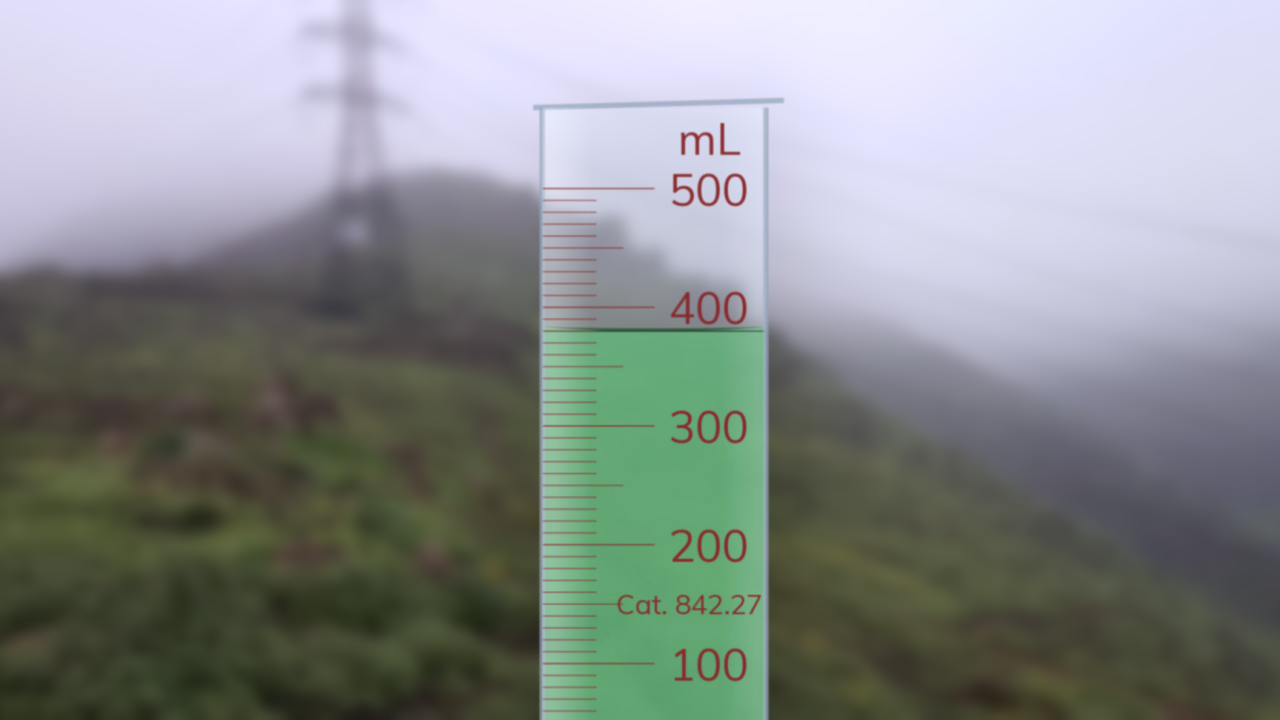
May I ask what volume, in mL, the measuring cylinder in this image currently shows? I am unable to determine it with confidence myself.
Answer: 380 mL
